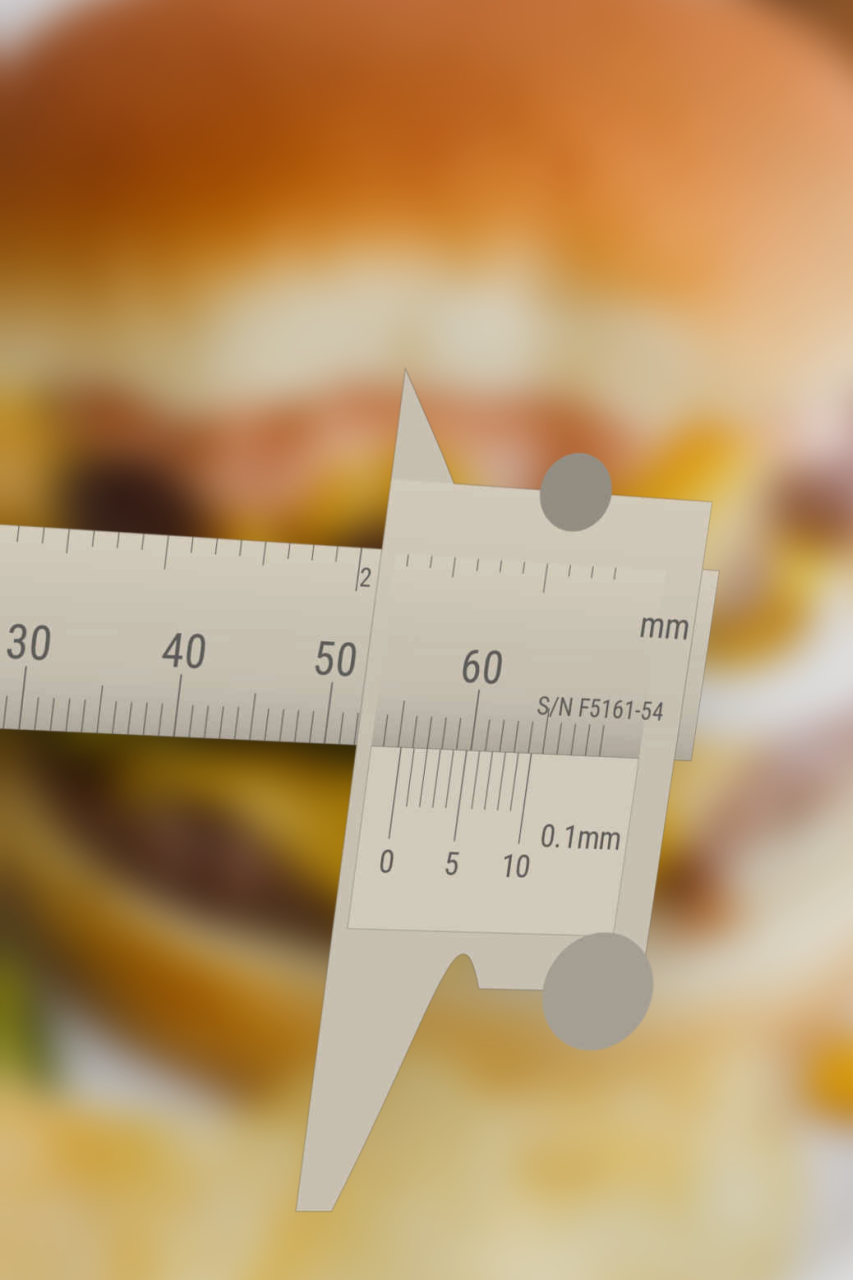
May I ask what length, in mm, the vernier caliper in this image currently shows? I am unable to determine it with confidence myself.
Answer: 55.2 mm
